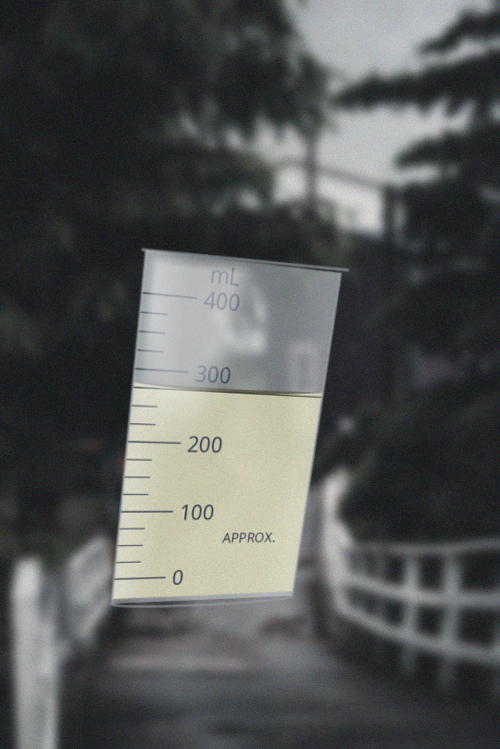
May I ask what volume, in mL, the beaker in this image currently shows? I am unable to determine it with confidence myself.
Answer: 275 mL
